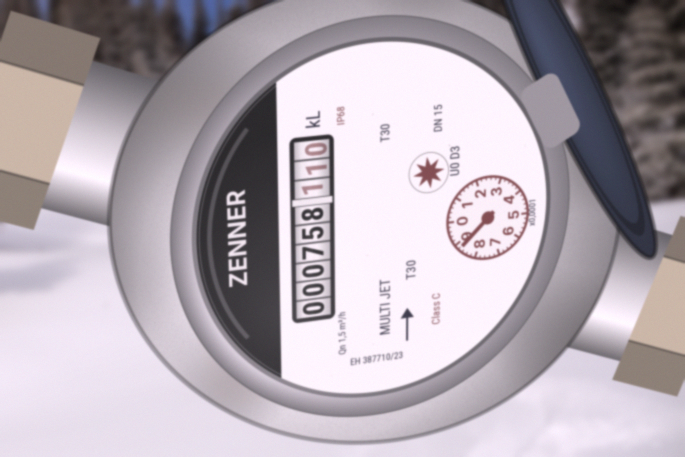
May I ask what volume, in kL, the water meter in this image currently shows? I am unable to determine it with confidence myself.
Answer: 758.1098 kL
